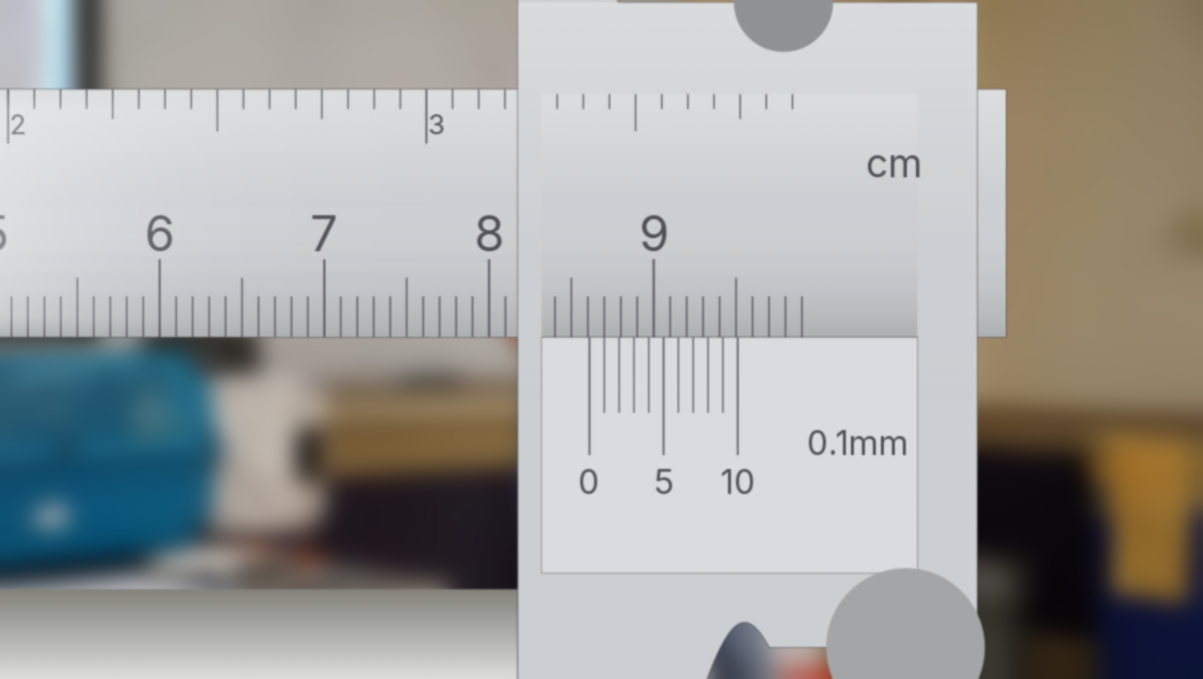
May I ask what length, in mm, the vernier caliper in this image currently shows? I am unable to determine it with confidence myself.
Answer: 86.1 mm
